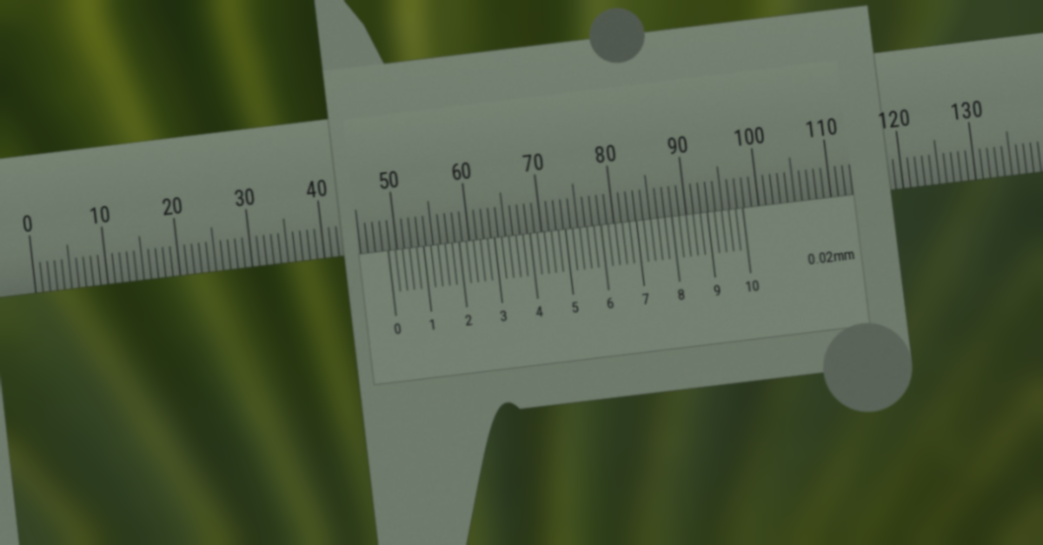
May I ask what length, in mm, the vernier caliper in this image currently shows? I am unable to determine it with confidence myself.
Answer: 48.8 mm
